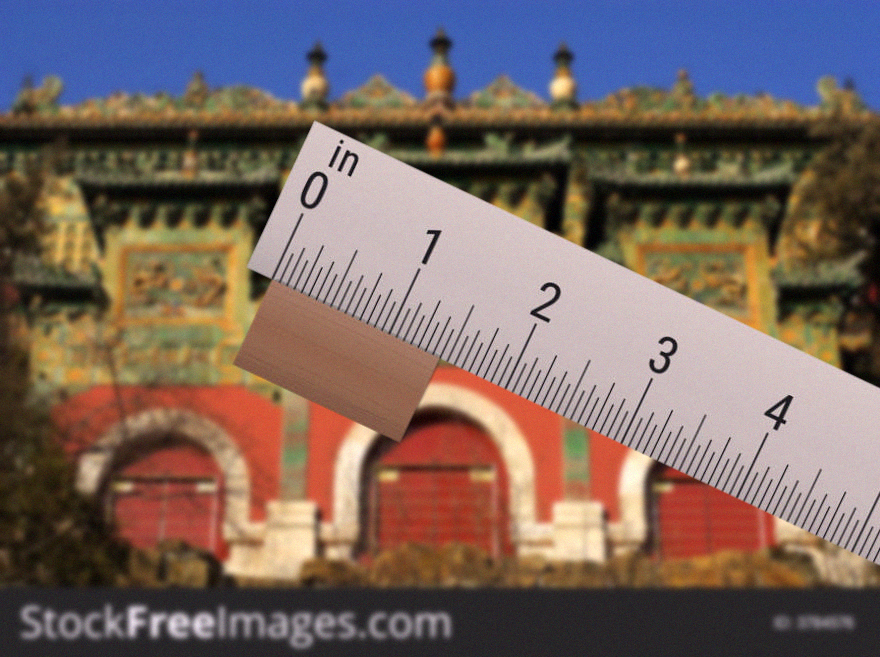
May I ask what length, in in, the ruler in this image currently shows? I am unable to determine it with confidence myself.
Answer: 1.4375 in
